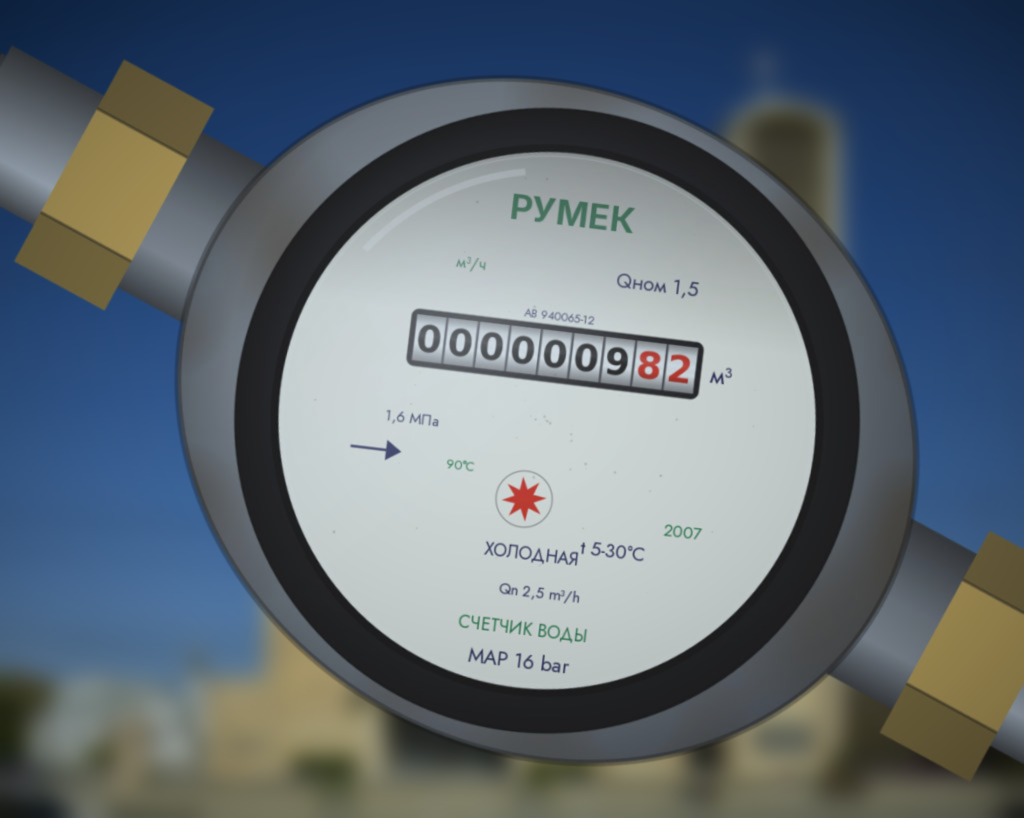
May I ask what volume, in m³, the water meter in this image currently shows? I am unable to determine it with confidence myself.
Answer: 9.82 m³
